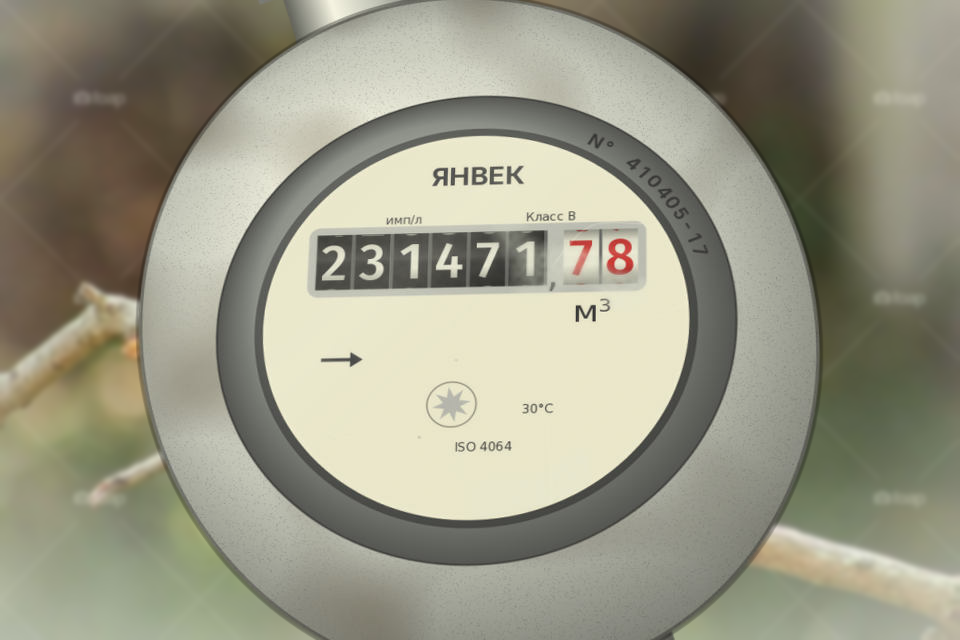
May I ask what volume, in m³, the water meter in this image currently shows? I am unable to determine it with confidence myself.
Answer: 231471.78 m³
